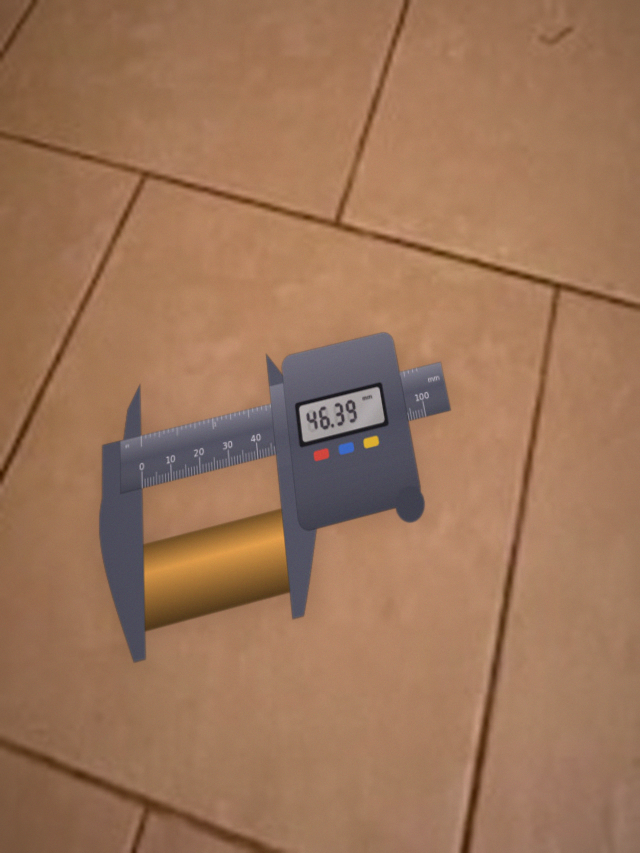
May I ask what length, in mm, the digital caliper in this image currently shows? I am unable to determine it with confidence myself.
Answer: 46.39 mm
